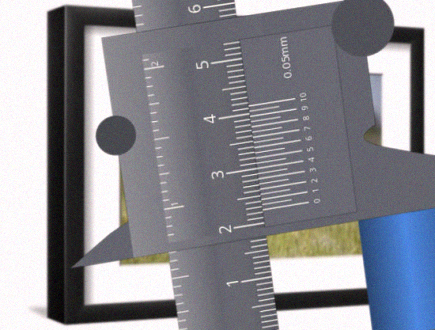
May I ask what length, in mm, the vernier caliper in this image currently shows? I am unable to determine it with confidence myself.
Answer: 22.4 mm
